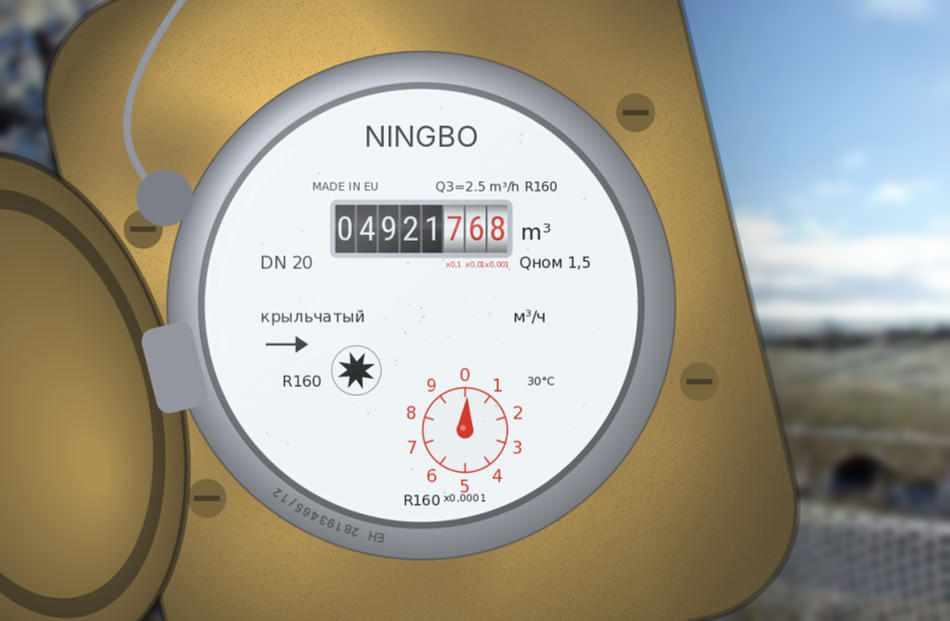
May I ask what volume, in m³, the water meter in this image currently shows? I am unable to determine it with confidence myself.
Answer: 4921.7680 m³
